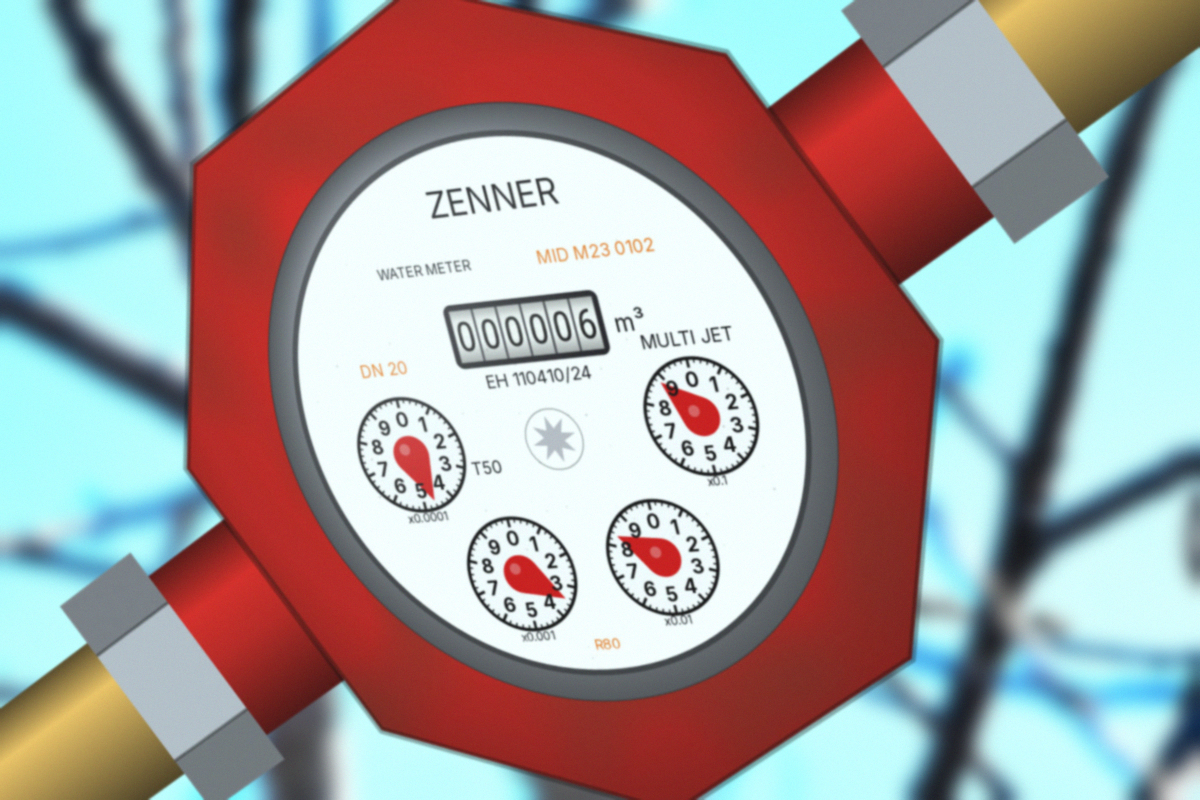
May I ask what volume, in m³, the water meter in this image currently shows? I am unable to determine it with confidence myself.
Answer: 6.8834 m³
